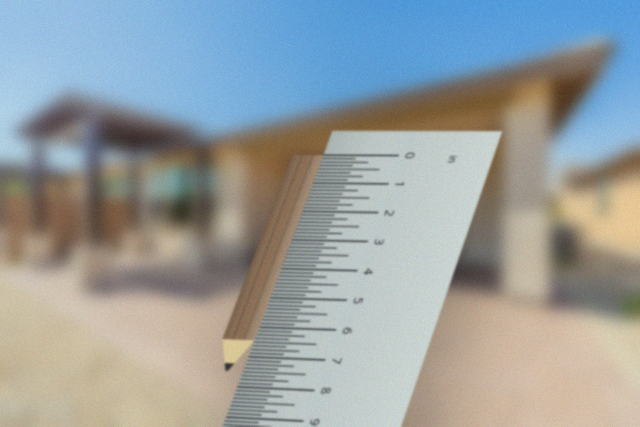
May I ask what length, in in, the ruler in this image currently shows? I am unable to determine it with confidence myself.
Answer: 7.5 in
